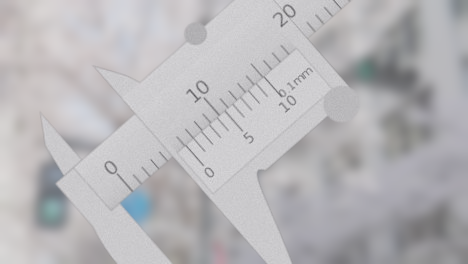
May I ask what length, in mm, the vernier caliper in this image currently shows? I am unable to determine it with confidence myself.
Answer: 6.1 mm
